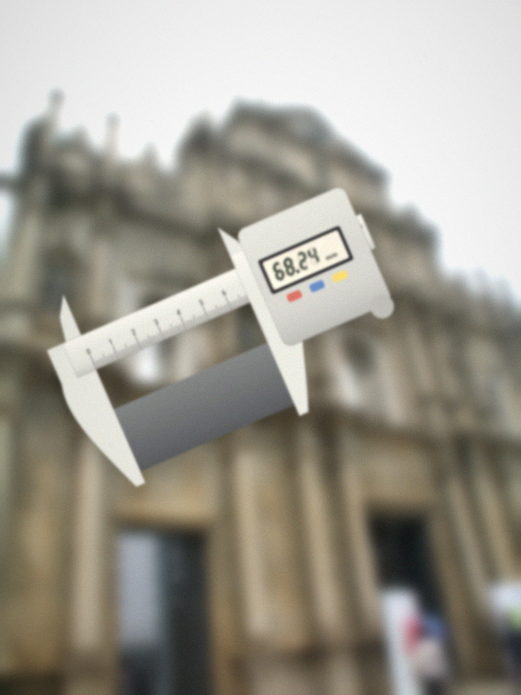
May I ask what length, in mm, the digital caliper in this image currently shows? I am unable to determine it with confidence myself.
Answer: 68.24 mm
